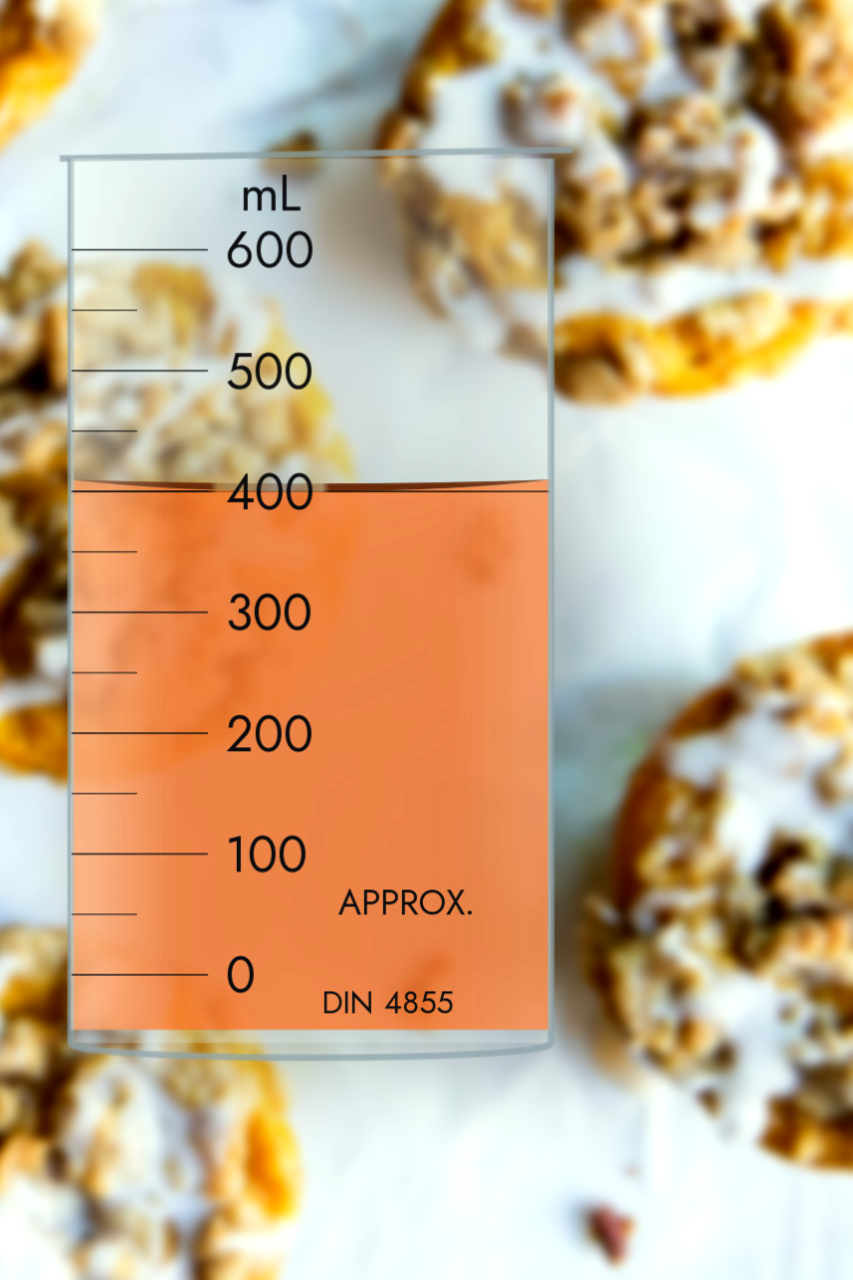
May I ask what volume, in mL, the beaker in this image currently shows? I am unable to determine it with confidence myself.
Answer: 400 mL
